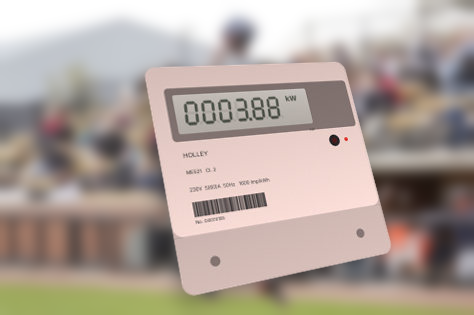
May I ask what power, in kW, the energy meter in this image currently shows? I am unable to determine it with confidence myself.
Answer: 3.88 kW
